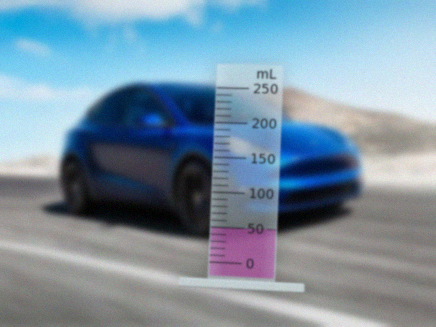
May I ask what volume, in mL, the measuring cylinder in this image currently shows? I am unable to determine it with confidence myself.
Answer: 50 mL
